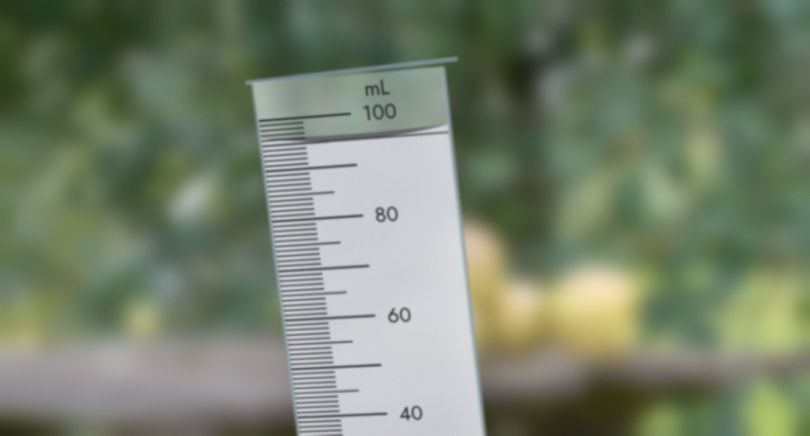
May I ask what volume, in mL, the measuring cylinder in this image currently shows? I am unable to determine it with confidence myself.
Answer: 95 mL
